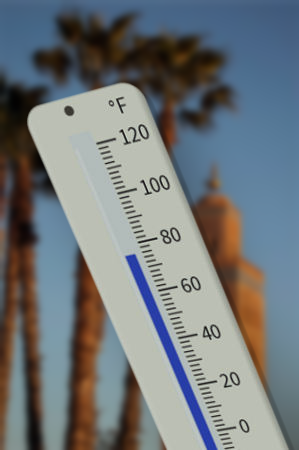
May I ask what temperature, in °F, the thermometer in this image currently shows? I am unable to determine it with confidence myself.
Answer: 76 °F
